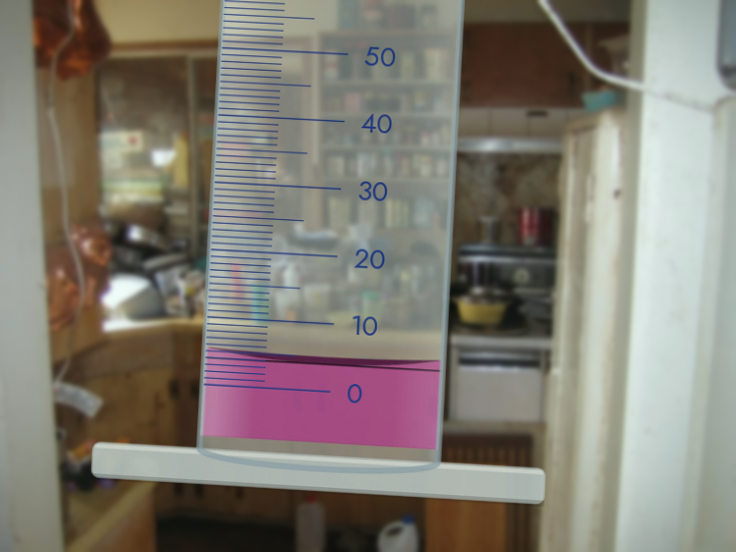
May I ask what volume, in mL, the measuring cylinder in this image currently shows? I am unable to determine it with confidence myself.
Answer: 4 mL
